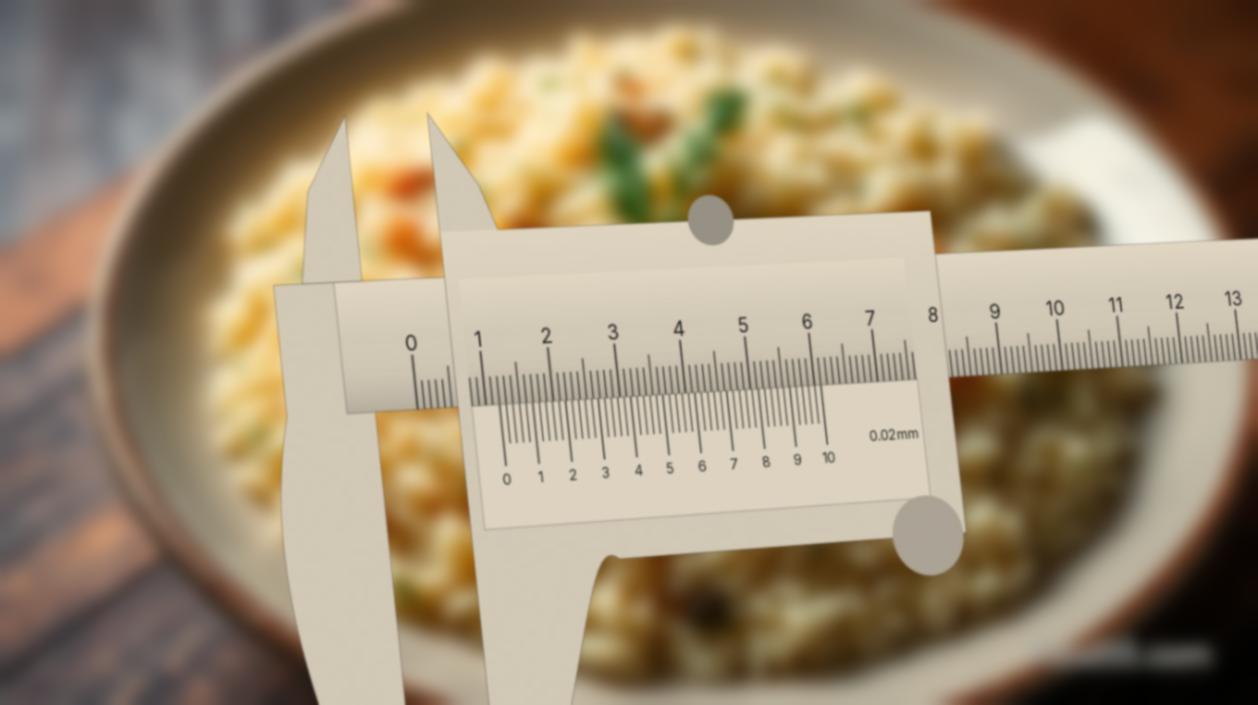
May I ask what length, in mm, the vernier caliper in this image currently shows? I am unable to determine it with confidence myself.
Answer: 12.0 mm
